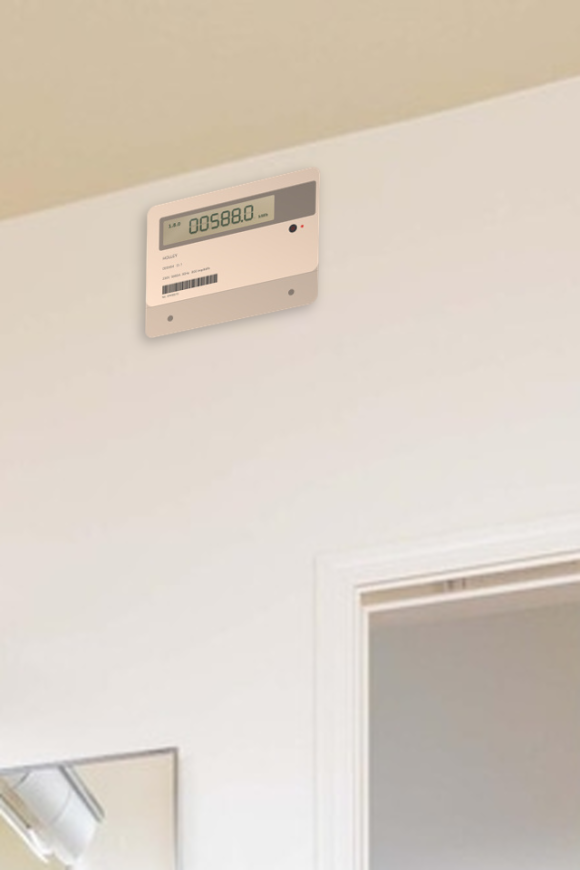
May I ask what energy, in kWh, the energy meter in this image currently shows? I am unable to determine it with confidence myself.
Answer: 588.0 kWh
